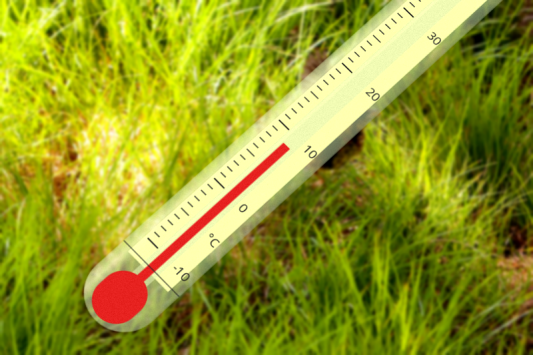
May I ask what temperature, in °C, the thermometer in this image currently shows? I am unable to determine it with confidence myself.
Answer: 8.5 °C
